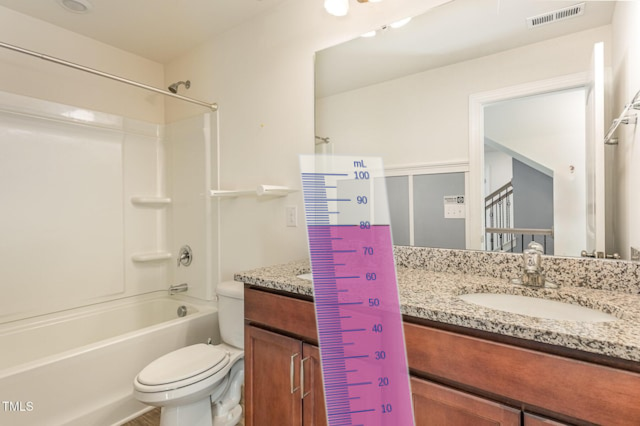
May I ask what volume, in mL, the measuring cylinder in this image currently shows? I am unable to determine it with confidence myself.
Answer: 80 mL
